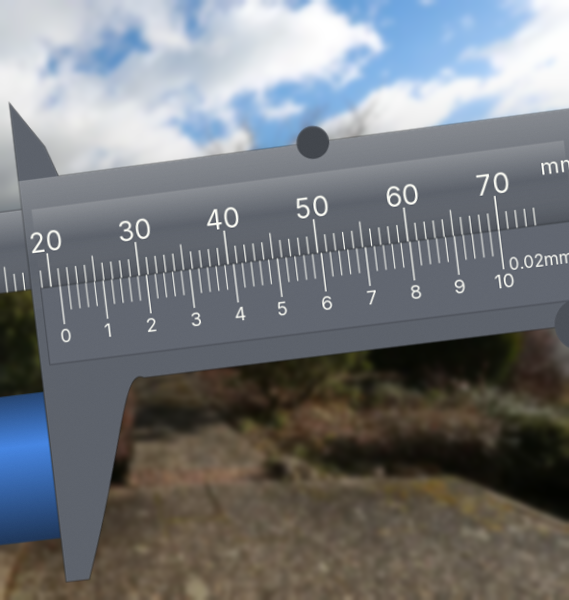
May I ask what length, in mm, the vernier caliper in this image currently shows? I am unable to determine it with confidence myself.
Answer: 21.0 mm
